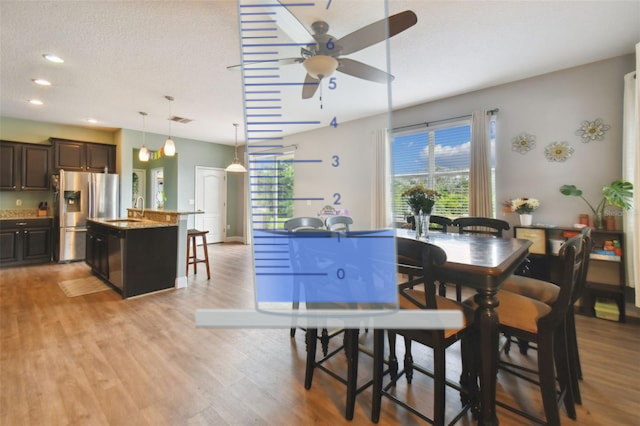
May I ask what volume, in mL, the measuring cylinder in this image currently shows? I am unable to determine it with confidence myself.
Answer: 1 mL
